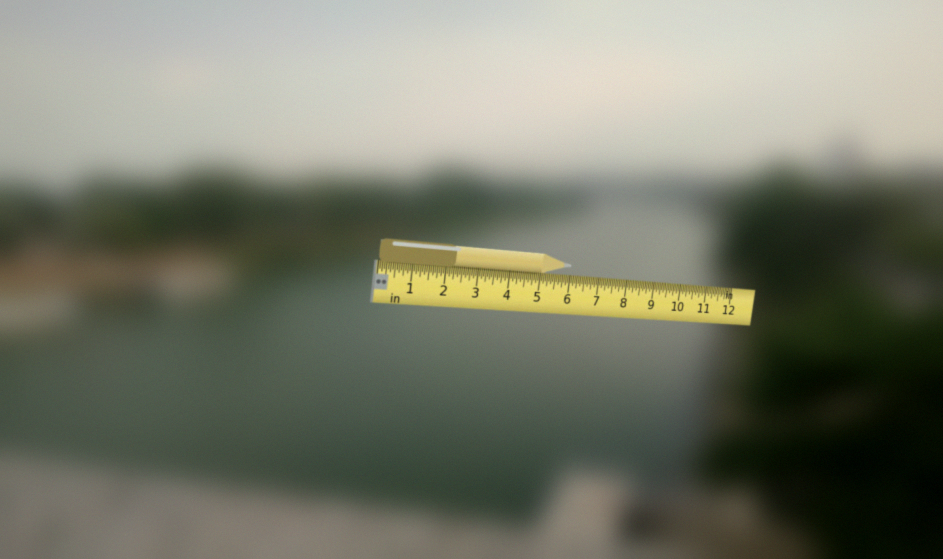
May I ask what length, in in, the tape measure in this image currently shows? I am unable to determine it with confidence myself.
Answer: 6 in
